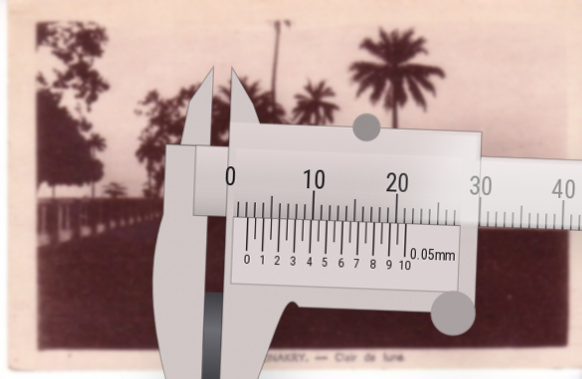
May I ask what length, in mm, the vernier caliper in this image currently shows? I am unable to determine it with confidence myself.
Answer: 2.2 mm
